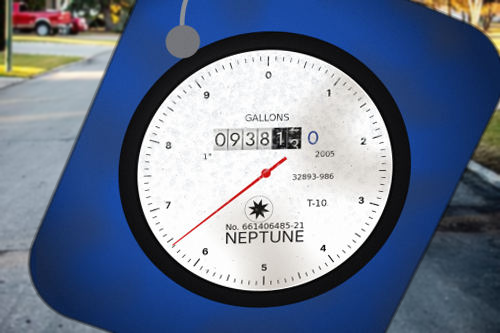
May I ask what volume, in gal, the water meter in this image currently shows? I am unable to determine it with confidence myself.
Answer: 938126.4 gal
